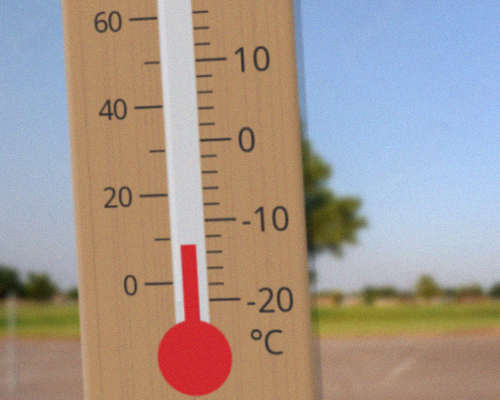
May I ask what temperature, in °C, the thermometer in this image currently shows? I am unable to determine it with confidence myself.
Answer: -13 °C
